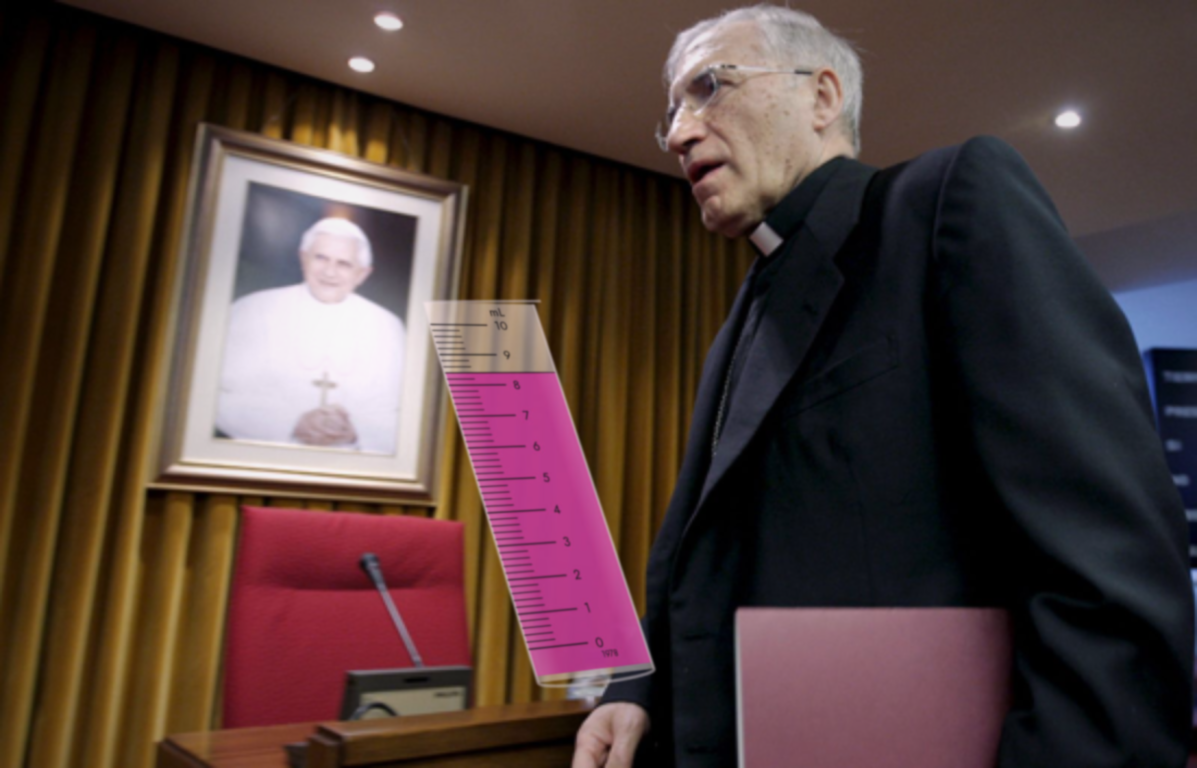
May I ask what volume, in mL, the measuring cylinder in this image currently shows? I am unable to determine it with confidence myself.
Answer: 8.4 mL
